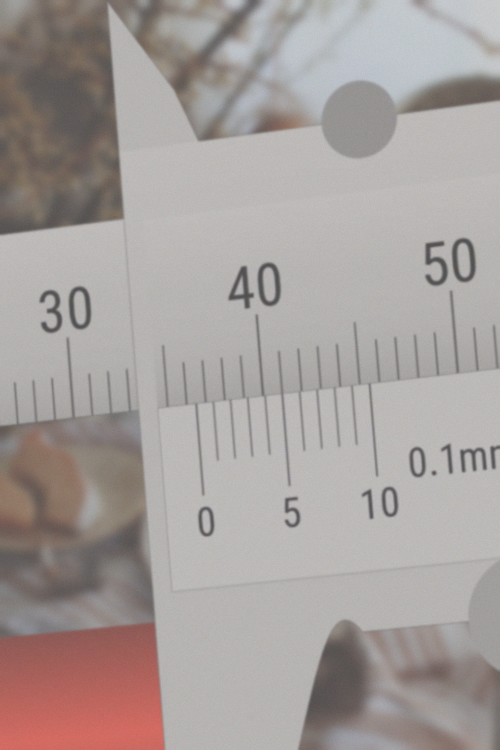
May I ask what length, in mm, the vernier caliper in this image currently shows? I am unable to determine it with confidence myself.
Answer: 36.5 mm
